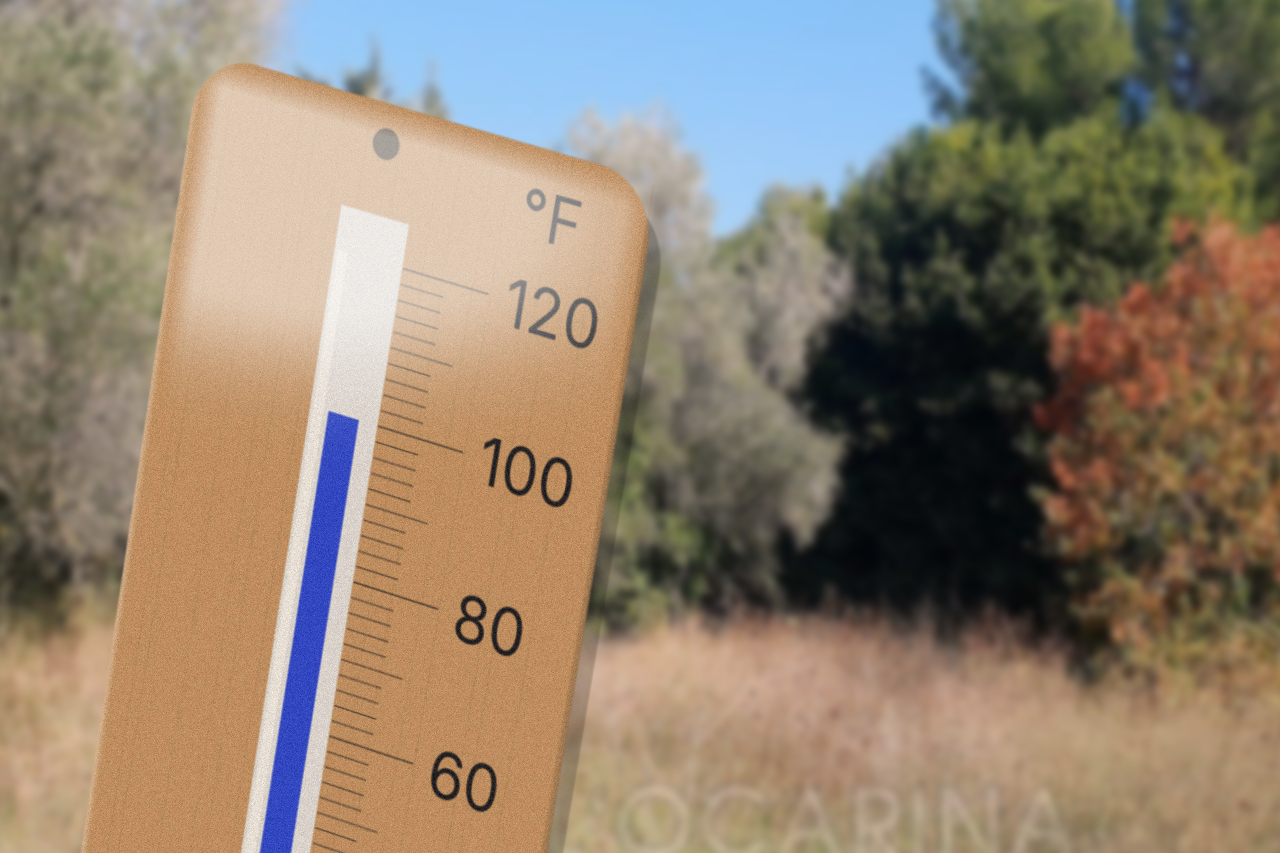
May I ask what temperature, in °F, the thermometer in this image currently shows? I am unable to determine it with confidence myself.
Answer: 100 °F
